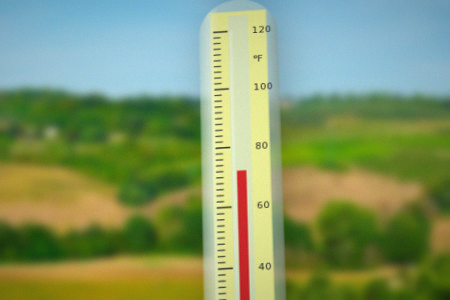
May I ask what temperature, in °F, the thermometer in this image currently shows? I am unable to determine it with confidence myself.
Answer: 72 °F
